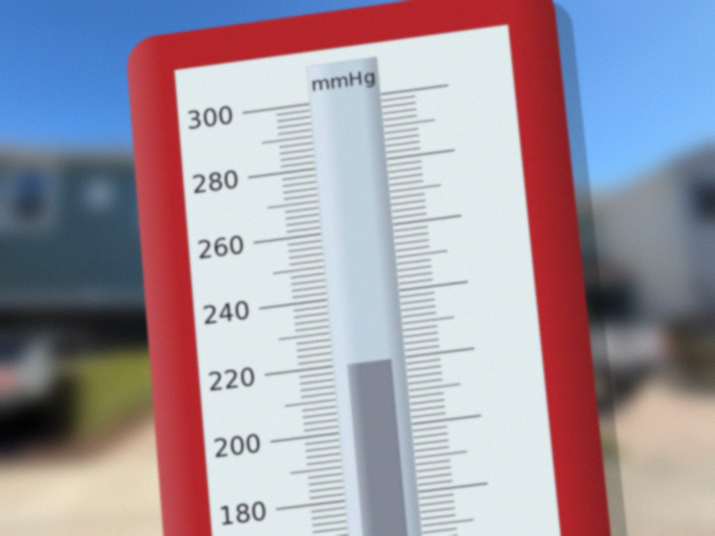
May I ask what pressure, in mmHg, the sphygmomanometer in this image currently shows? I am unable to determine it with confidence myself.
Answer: 220 mmHg
